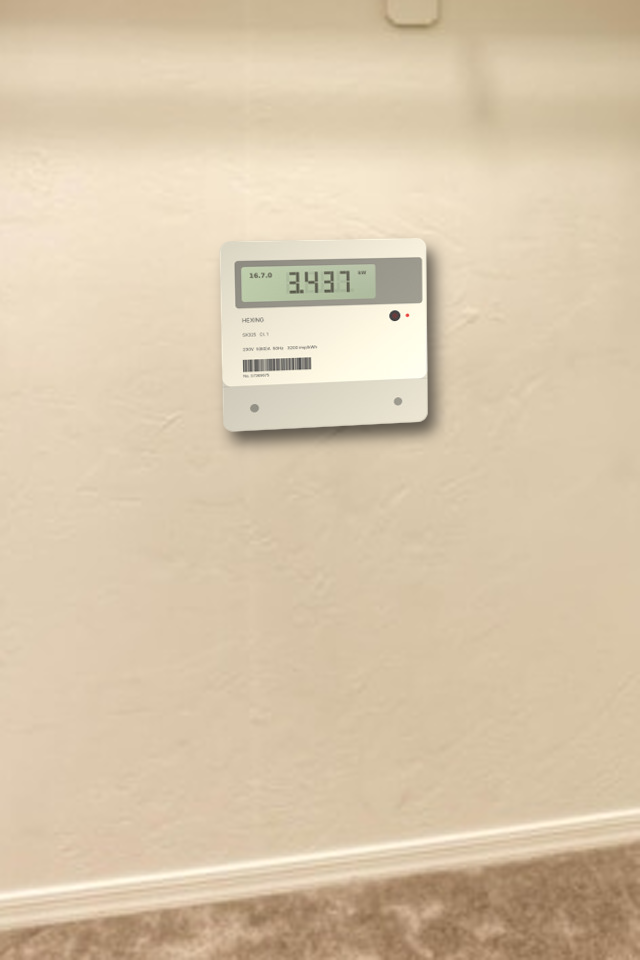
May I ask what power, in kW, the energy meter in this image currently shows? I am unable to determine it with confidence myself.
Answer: 3.437 kW
